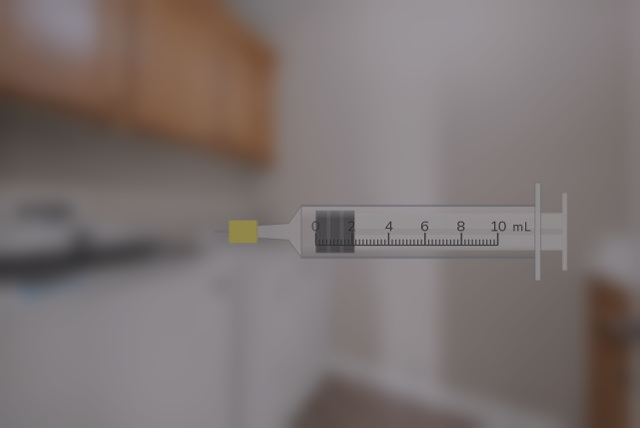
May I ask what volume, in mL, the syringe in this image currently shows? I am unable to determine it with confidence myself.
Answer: 0 mL
